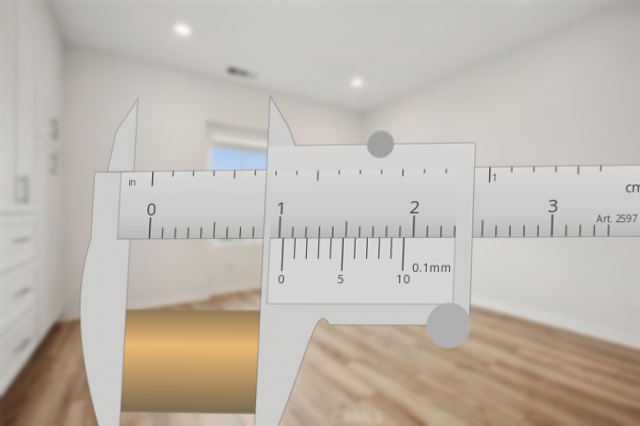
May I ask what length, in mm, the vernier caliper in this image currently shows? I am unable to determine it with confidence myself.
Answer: 10.3 mm
